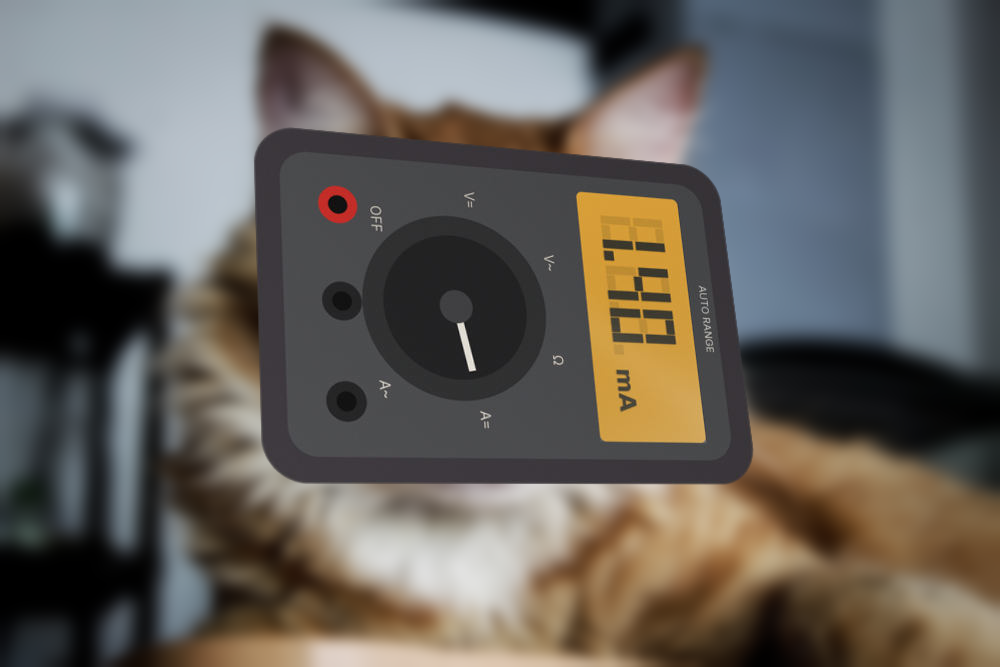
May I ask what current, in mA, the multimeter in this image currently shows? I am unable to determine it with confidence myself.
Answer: 1.40 mA
